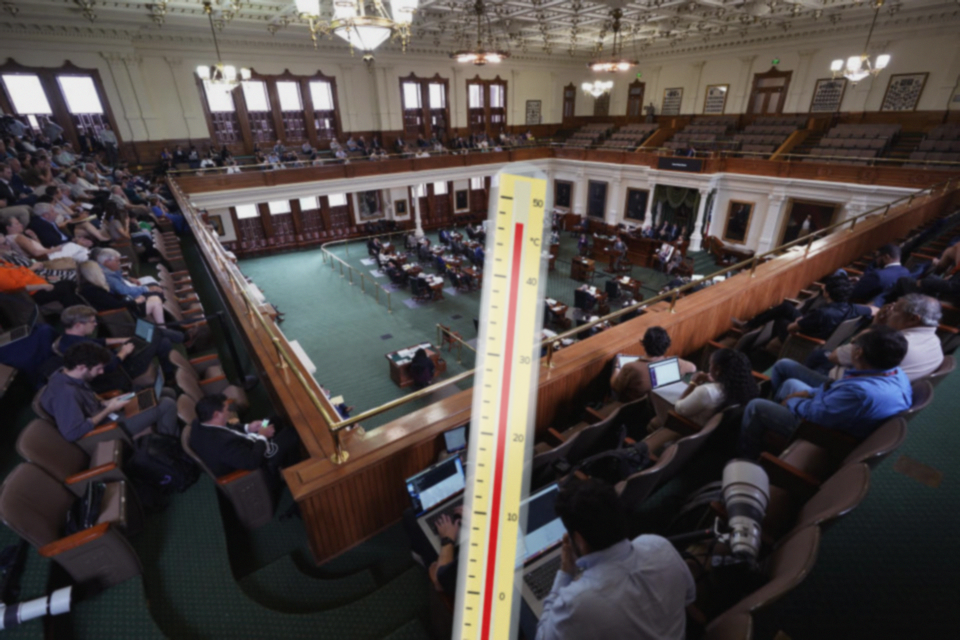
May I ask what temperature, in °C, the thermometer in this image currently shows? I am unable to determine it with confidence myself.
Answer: 47 °C
